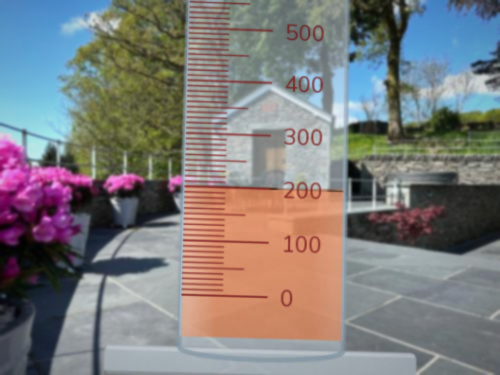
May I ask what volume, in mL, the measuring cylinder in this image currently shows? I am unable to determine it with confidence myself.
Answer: 200 mL
